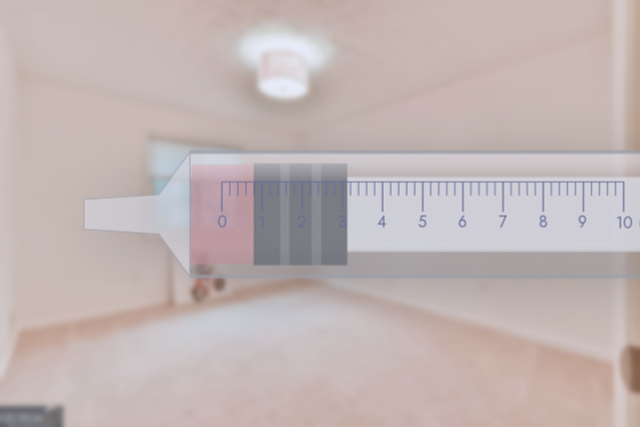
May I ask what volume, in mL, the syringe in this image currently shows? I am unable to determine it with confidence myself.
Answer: 0.8 mL
